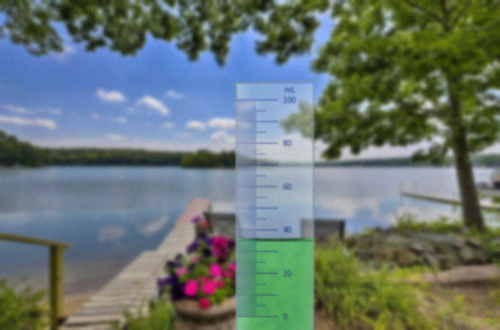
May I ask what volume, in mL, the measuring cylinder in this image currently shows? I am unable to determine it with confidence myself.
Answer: 35 mL
